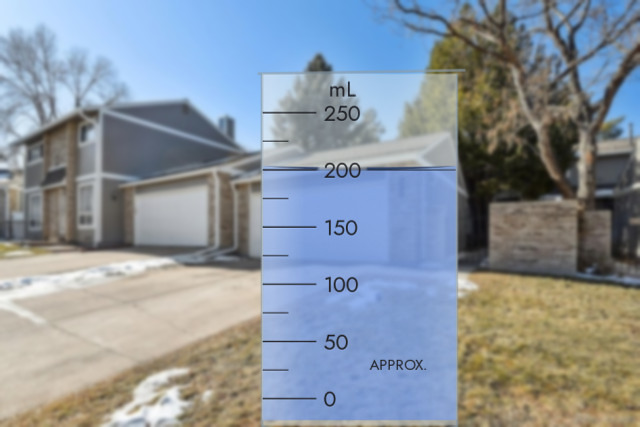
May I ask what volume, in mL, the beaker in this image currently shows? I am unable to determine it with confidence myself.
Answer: 200 mL
